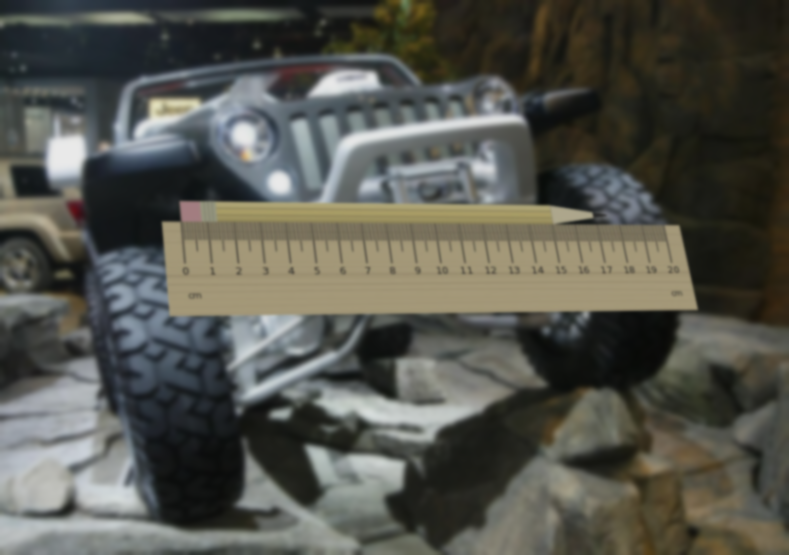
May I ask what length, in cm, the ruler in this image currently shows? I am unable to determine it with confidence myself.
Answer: 17.5 cm
